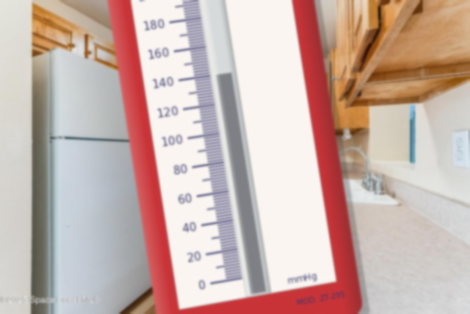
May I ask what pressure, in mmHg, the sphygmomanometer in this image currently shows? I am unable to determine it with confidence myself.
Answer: 140 mmHg
